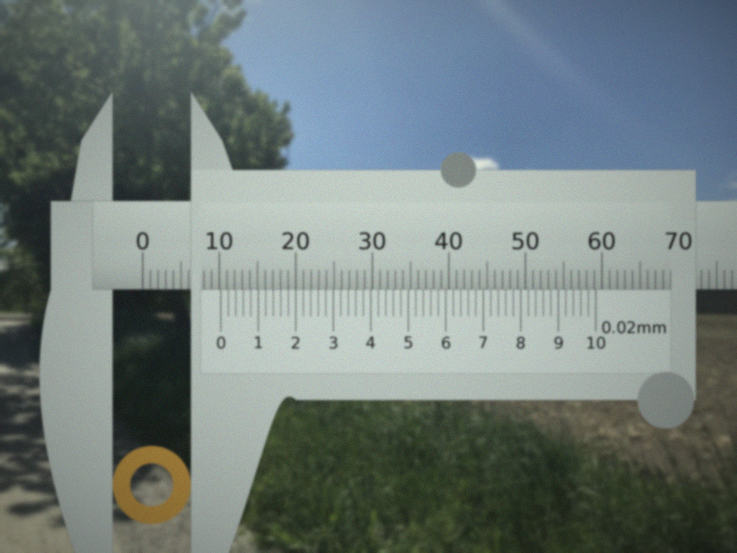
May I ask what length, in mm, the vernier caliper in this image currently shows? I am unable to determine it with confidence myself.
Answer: 10.2 mm
